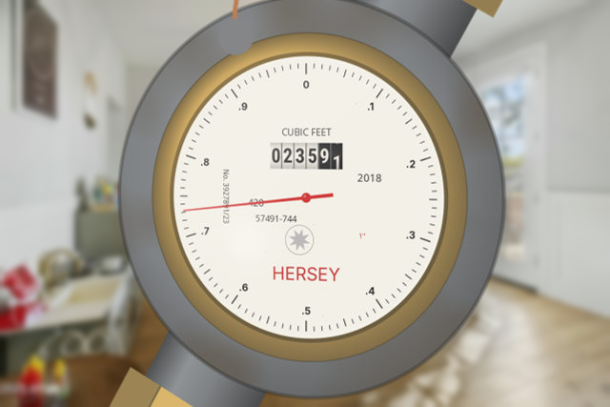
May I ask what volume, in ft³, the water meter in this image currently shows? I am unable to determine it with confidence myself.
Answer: 23590.73 ft³
